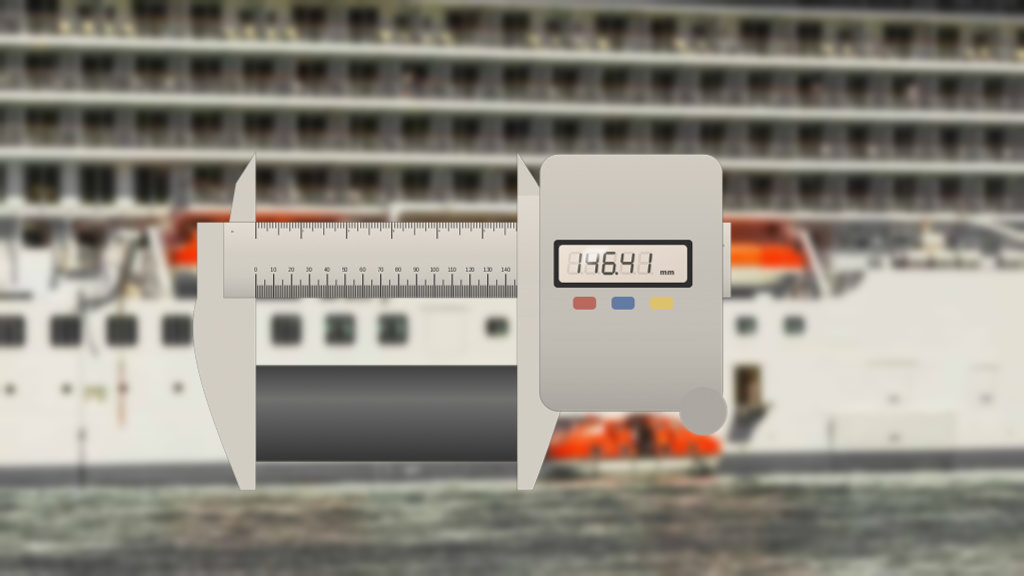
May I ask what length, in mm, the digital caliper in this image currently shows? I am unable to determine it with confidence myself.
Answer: 146.41 mm
